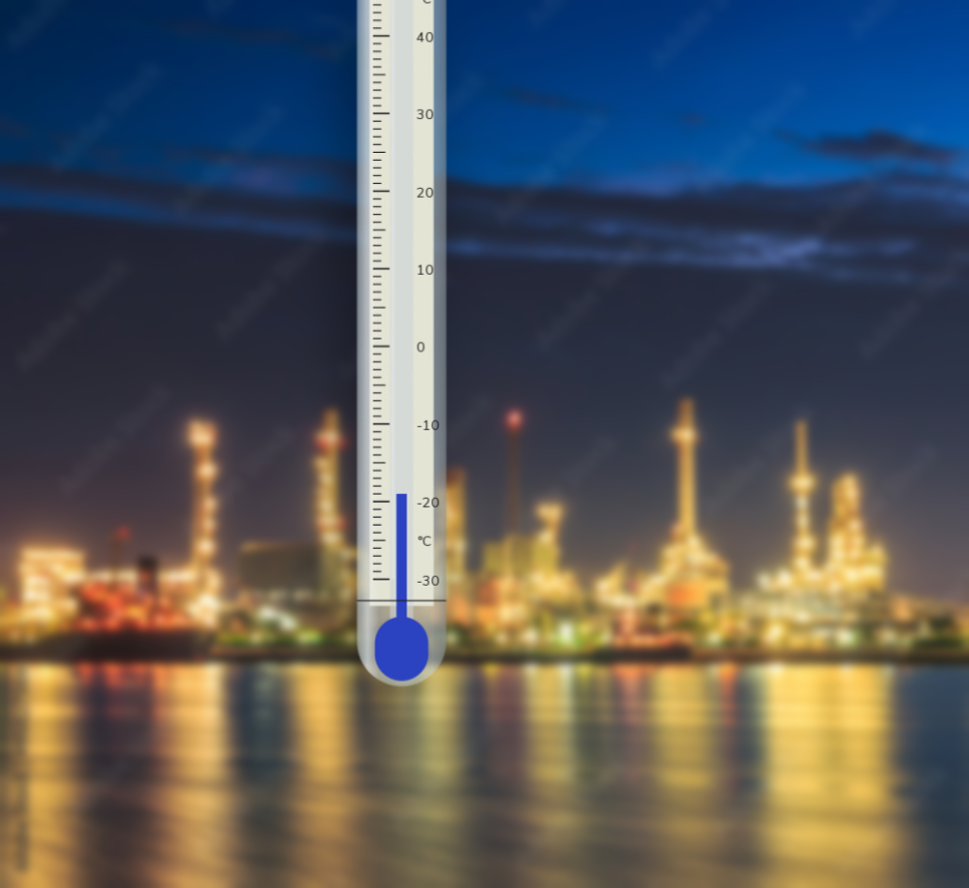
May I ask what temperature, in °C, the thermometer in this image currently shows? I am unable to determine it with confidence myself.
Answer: -19 °C
